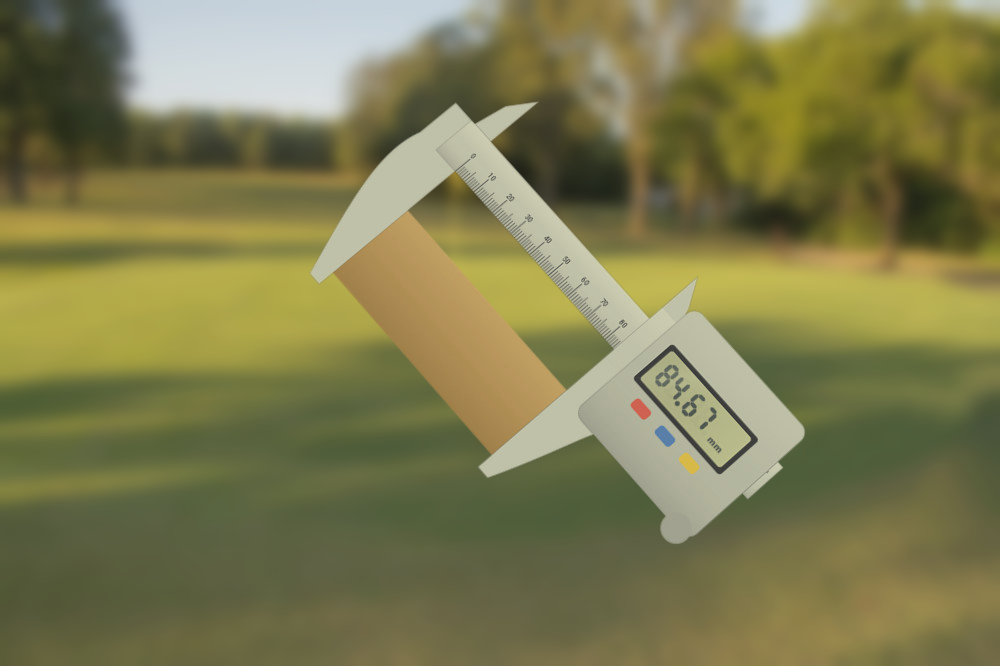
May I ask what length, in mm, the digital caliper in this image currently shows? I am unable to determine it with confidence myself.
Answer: 84.67 mm
